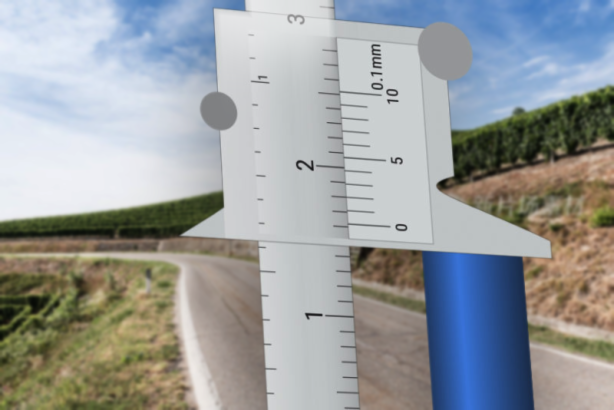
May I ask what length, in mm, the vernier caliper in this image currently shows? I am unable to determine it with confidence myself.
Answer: 16.2 mm
